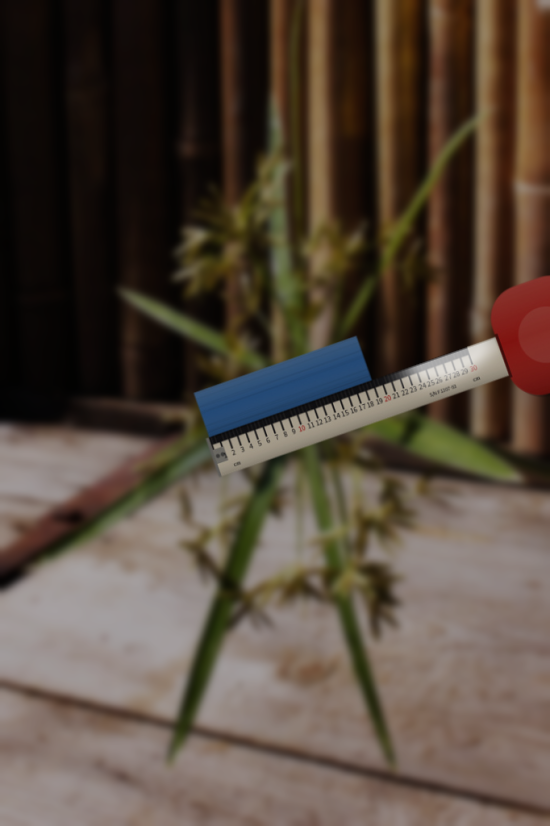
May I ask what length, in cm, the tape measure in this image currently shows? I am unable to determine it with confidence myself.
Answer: 19 cm
